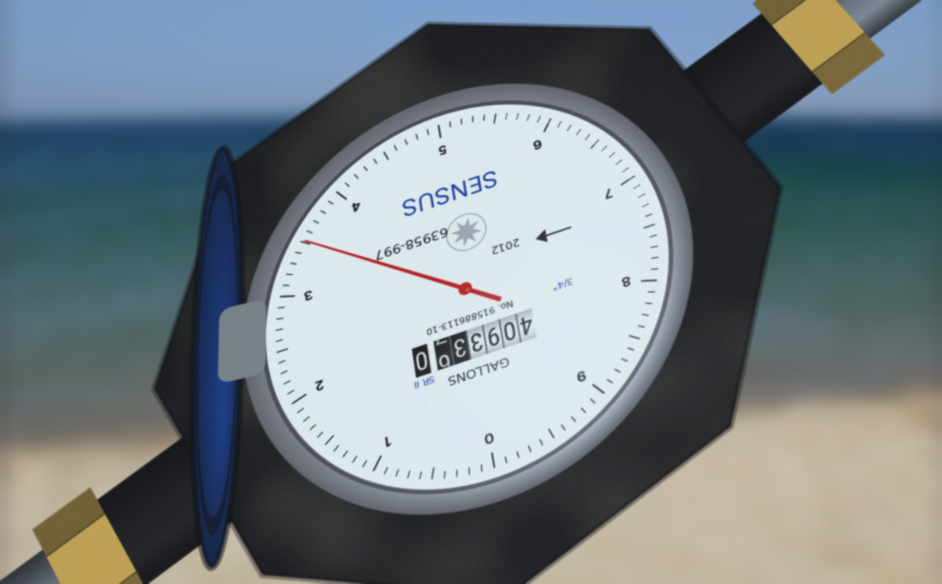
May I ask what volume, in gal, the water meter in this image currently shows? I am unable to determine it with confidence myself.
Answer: 4093363.5 gal
